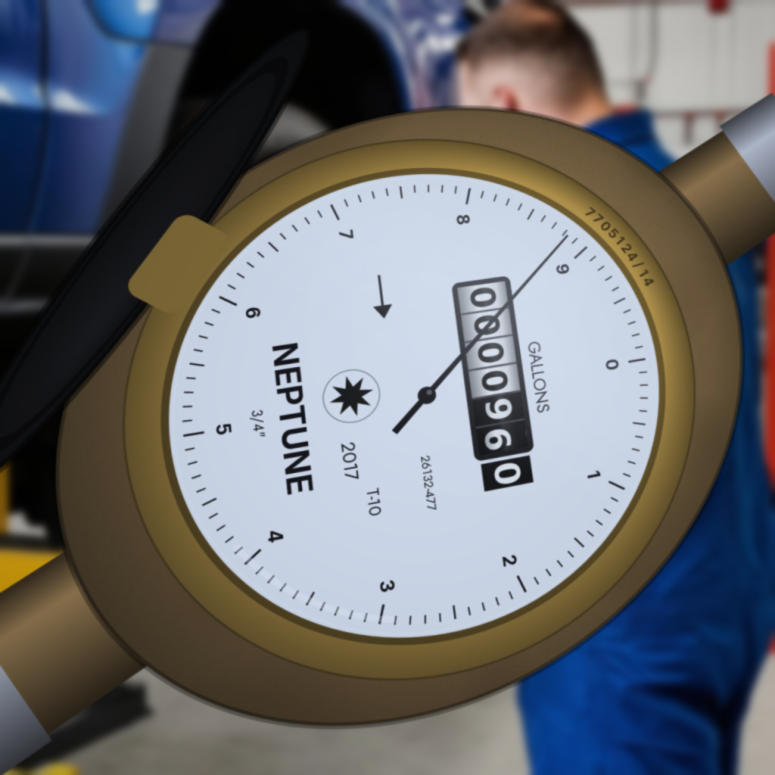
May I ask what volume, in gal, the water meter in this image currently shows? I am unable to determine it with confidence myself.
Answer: 958.8 gal
